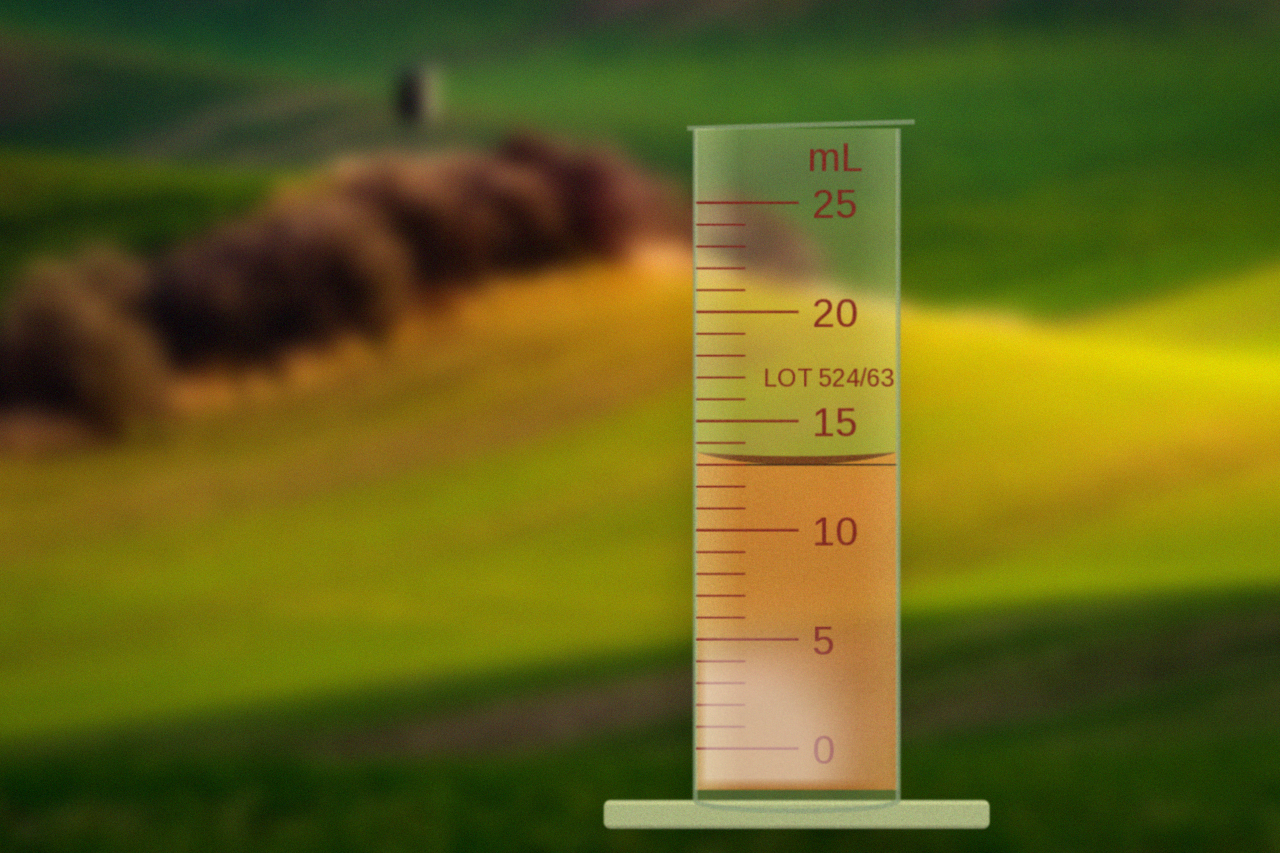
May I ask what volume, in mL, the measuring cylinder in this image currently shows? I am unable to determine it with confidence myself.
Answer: 13 mL
